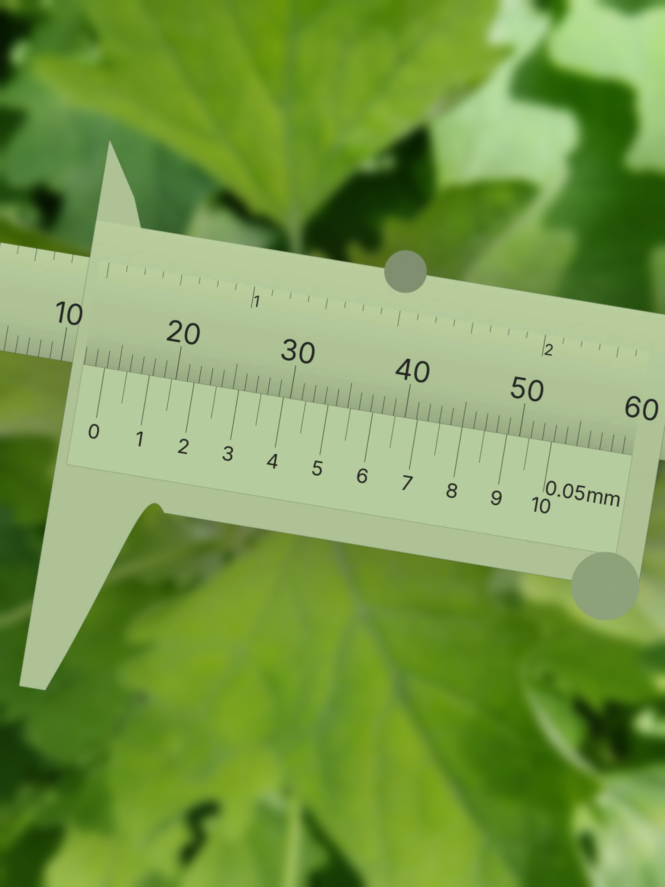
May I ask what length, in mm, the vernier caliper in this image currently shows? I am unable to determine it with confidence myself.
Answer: 13.8 mm
